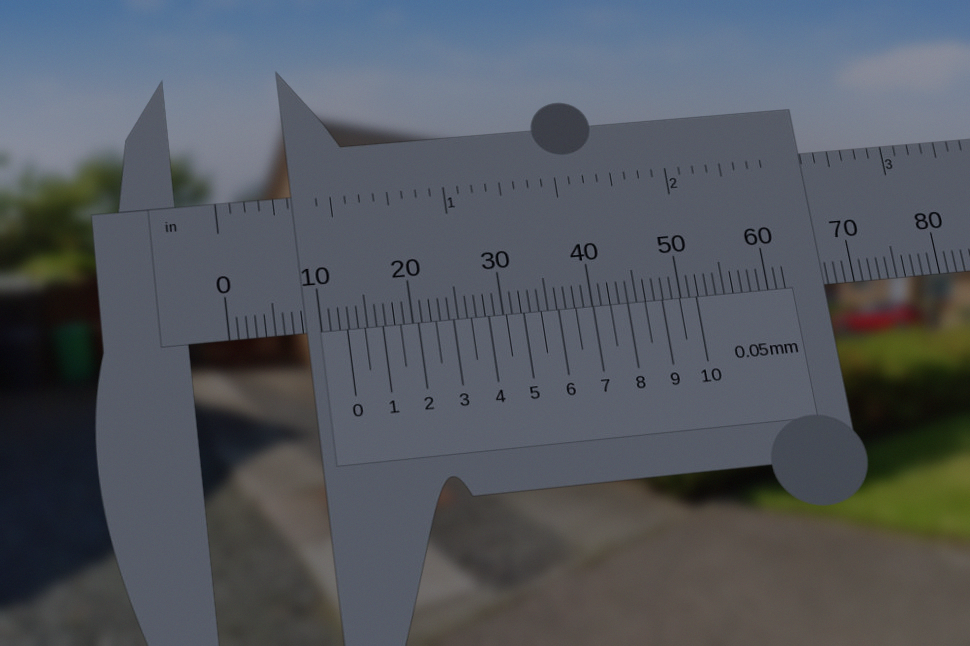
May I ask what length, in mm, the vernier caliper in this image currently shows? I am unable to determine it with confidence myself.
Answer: 12.8 mm
